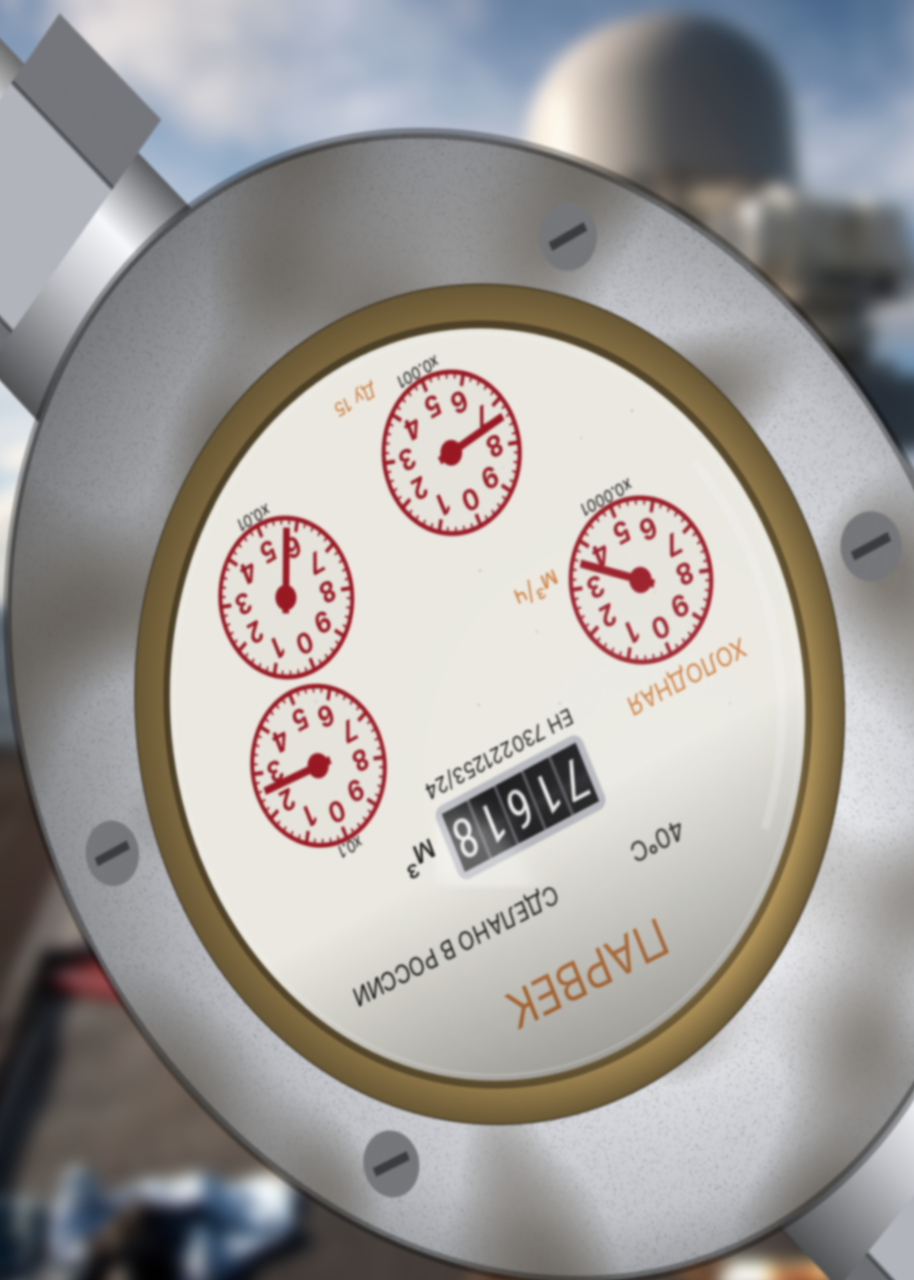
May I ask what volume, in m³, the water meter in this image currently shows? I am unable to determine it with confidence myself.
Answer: 71618.2573 m³
